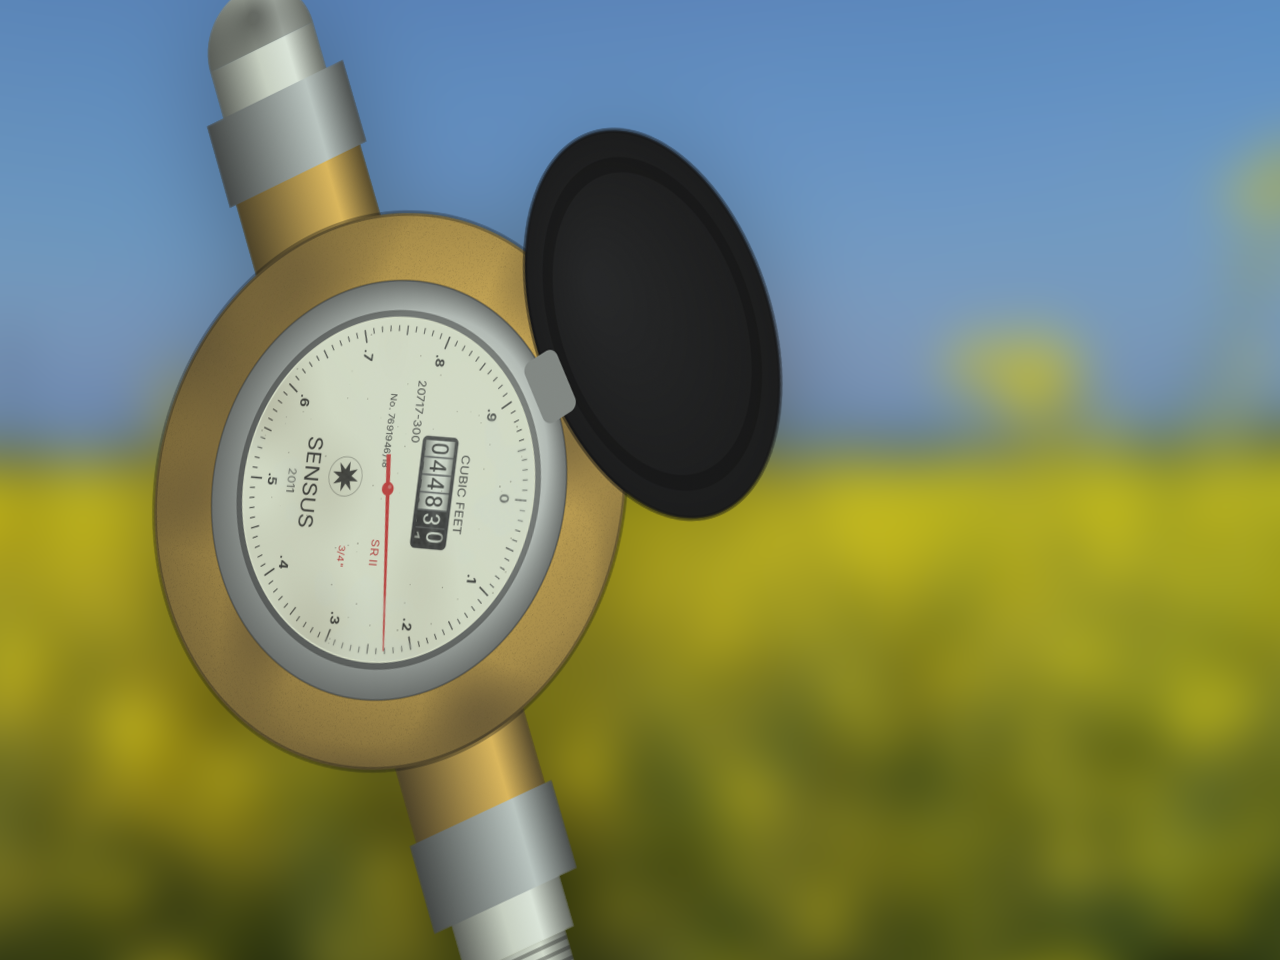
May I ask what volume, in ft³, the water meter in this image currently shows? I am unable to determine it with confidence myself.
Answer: 44830.23 ft³
